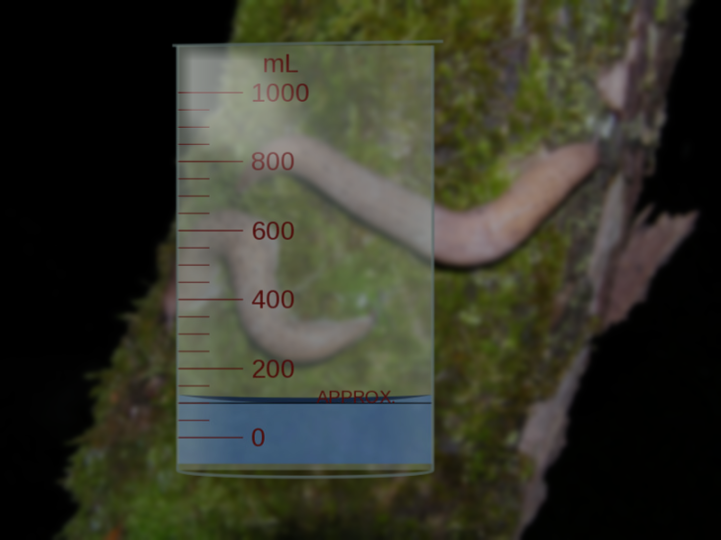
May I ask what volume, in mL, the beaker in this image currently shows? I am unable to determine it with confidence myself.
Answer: 100 mL
